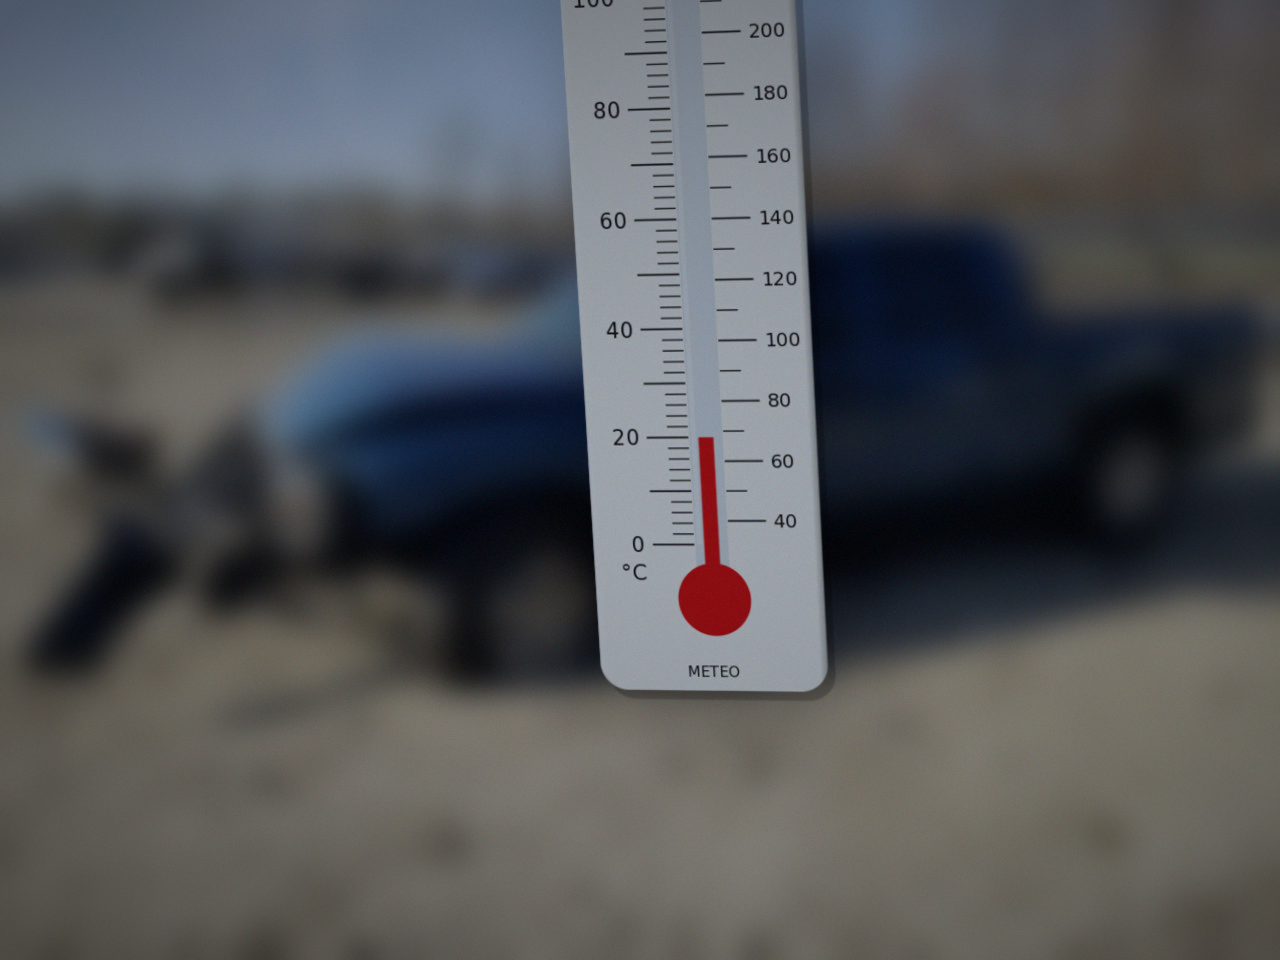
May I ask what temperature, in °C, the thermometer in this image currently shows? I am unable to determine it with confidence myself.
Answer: 20 °C
